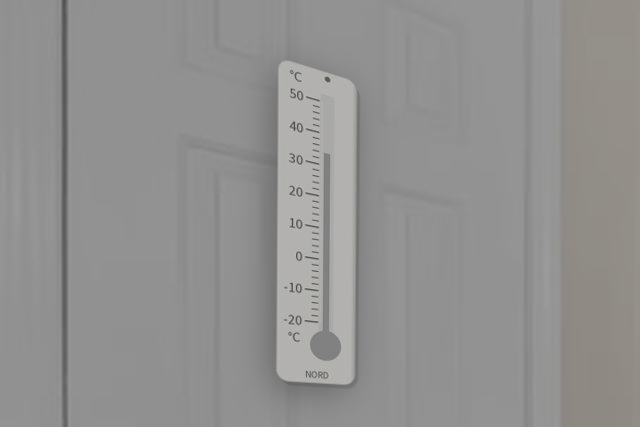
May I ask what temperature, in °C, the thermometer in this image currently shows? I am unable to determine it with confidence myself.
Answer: 34 °C
